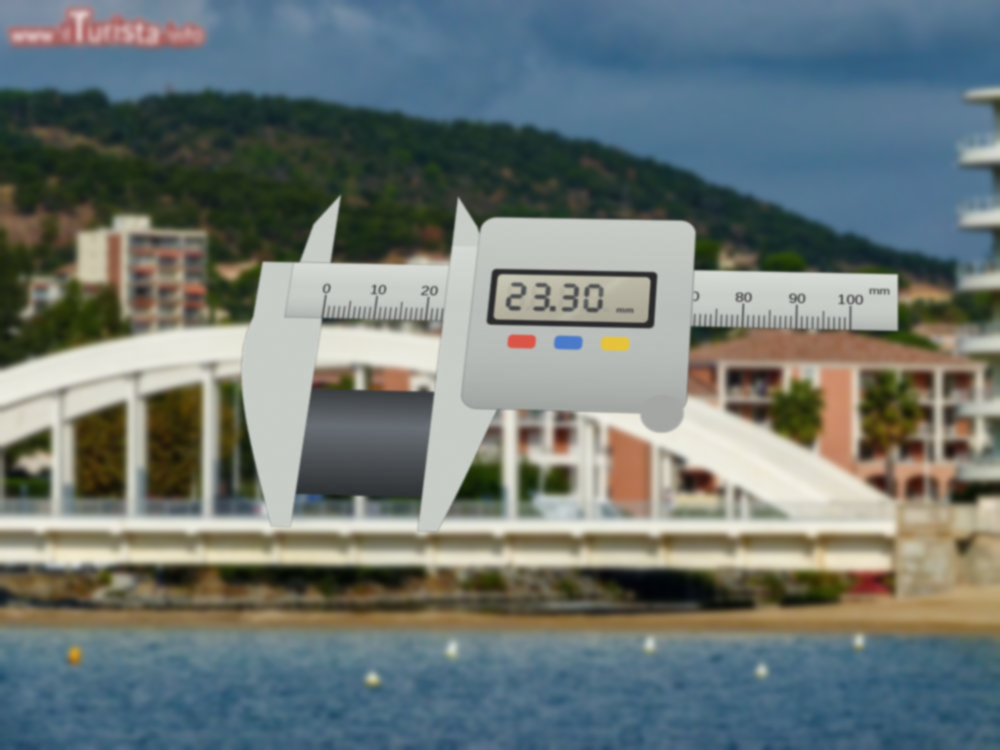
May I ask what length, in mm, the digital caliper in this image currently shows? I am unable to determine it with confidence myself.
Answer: 23.30 mm
